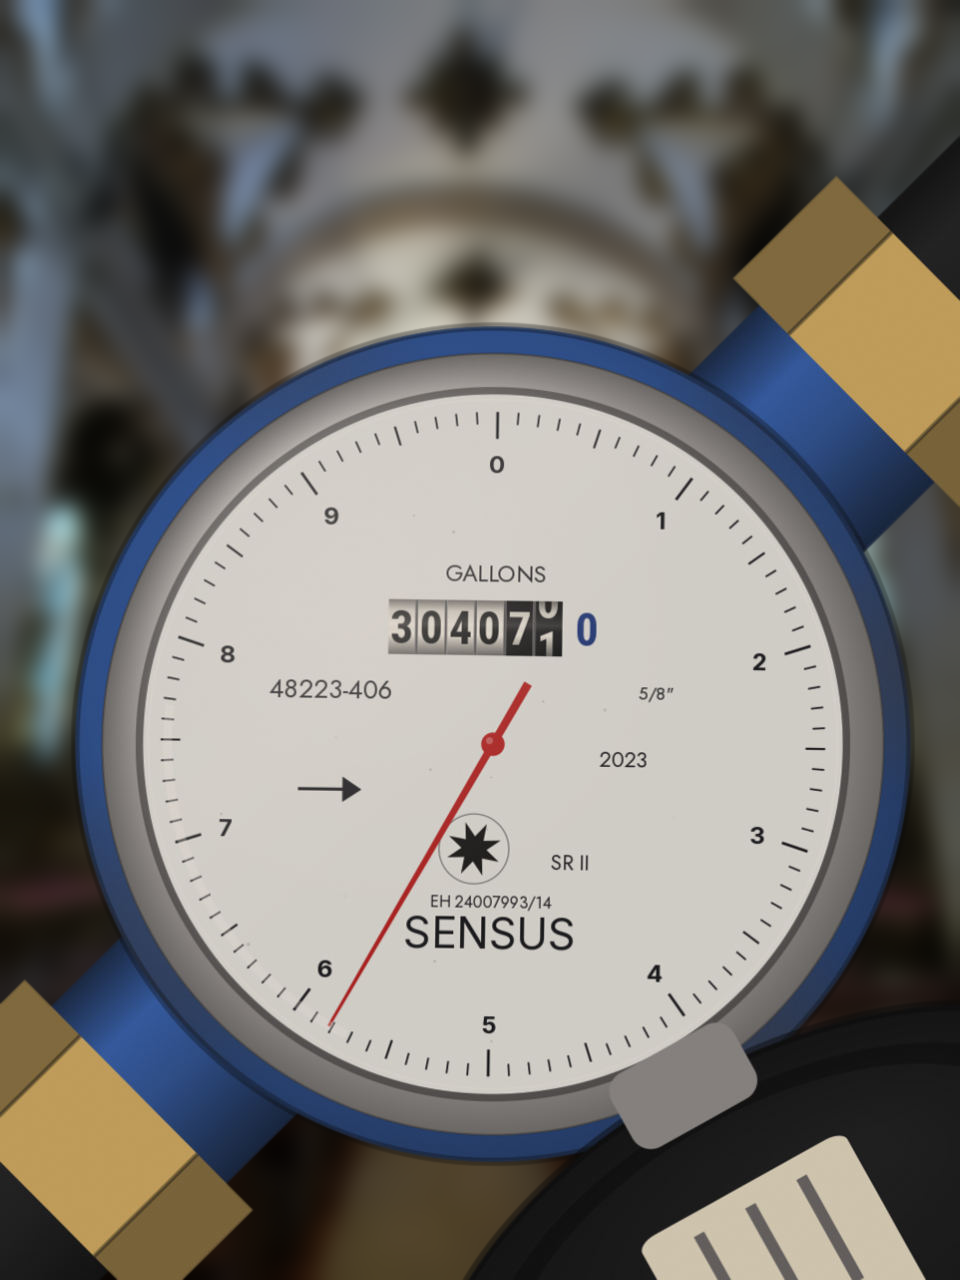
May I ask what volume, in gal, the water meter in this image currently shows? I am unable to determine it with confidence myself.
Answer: 3040705.8 gal
